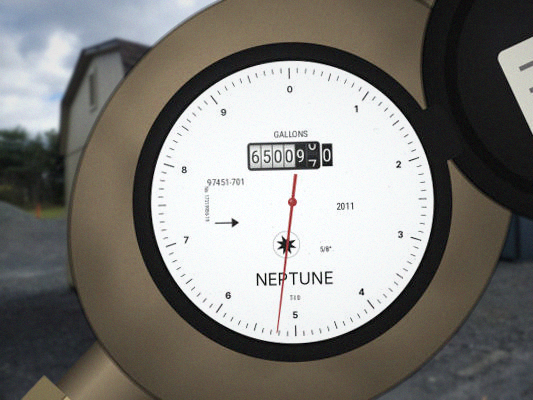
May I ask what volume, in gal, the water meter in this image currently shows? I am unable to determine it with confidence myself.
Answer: 6500965.2 gal
